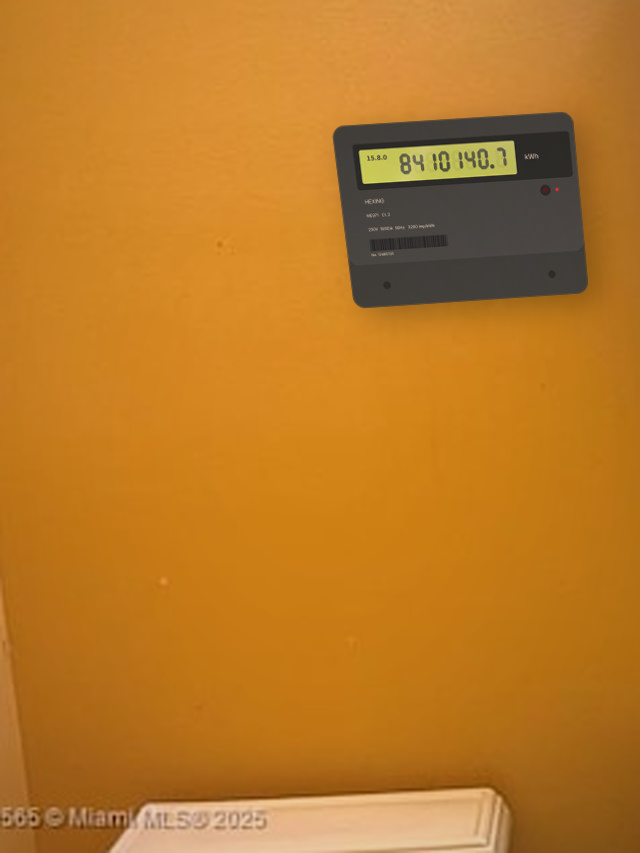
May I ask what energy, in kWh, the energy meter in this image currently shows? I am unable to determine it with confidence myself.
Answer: 8410140.7 kWh
